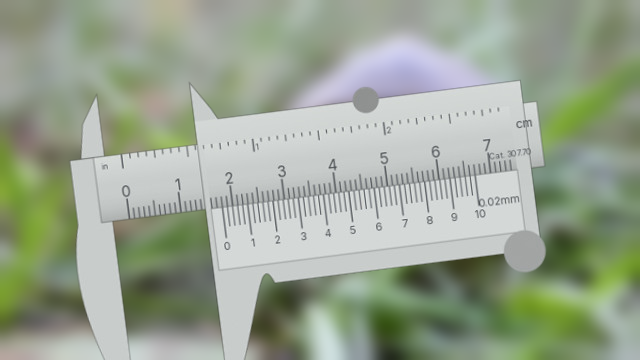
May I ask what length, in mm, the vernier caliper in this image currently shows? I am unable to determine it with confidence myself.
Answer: 18.0 mm
